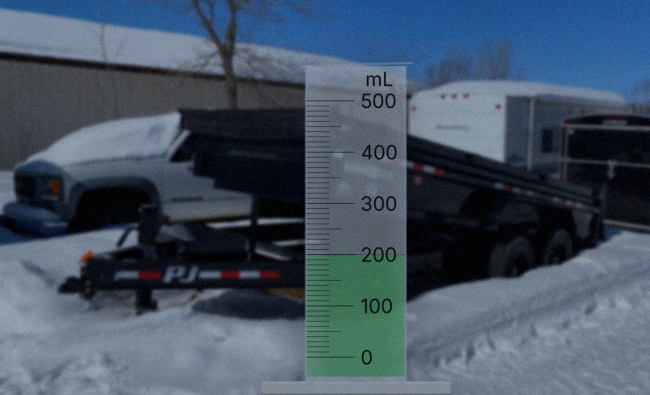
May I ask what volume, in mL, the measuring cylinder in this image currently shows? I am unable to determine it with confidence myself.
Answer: 200 mL
